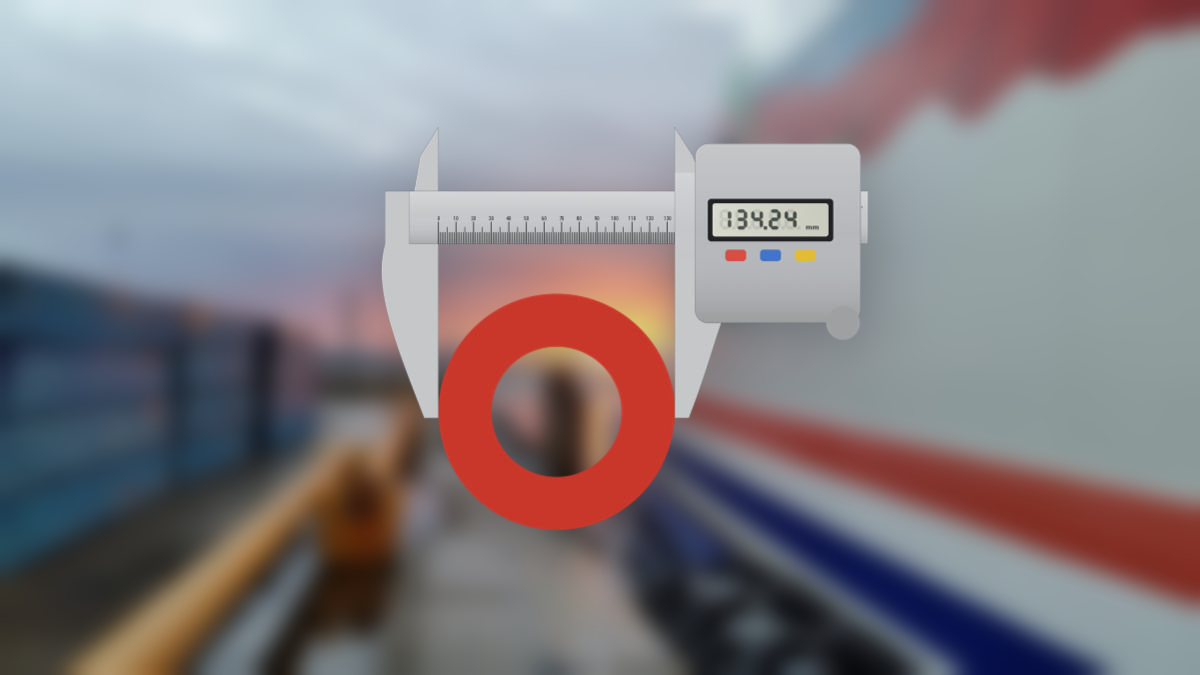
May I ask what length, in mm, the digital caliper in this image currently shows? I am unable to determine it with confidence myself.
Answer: 134.24 mm
